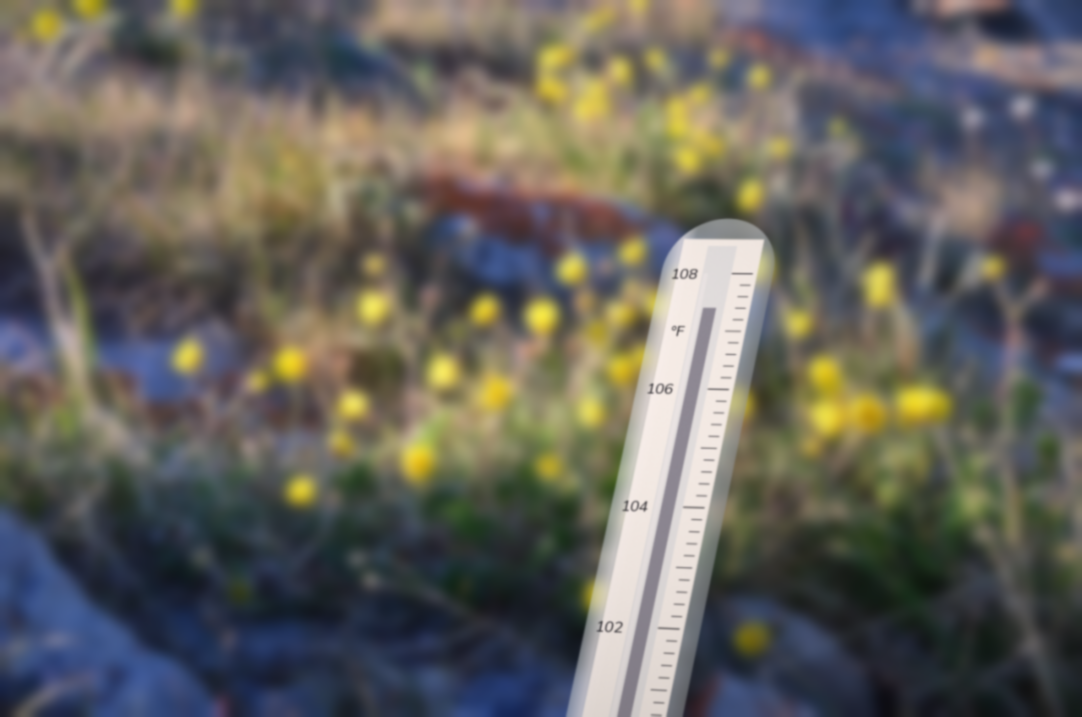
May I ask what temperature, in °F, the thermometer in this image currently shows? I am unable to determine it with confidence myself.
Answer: 107.4 °F
